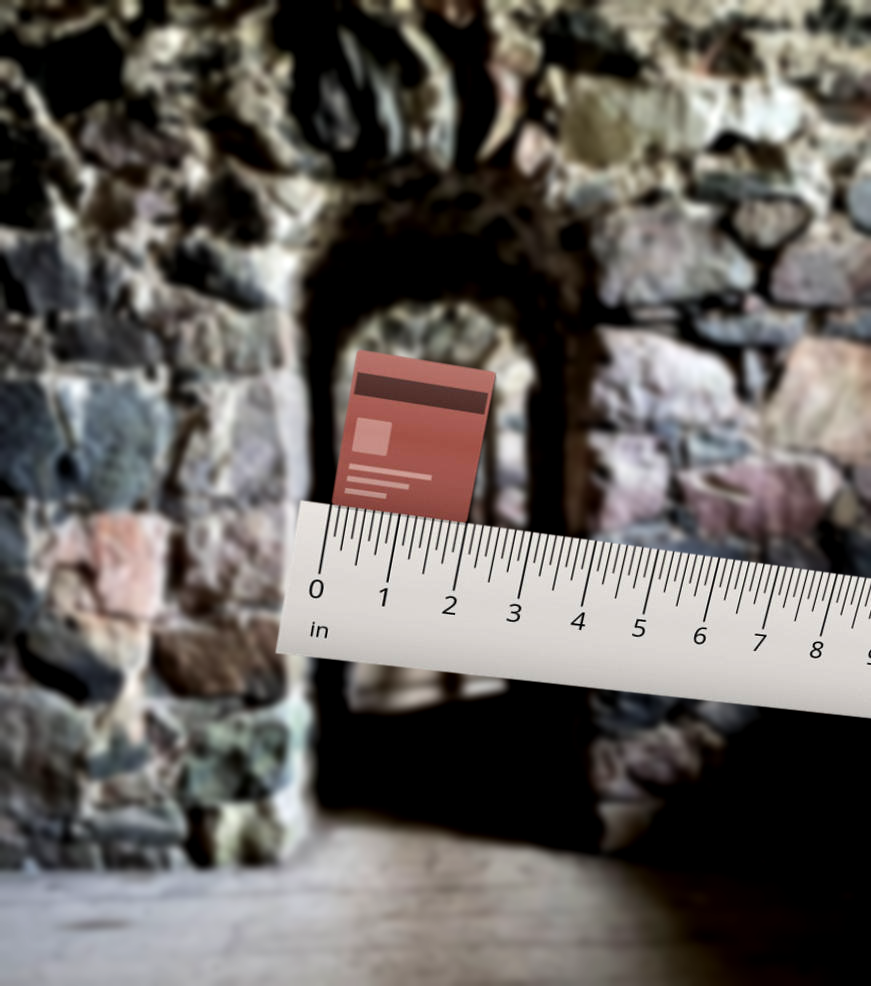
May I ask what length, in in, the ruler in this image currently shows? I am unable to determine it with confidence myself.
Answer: 2 in
